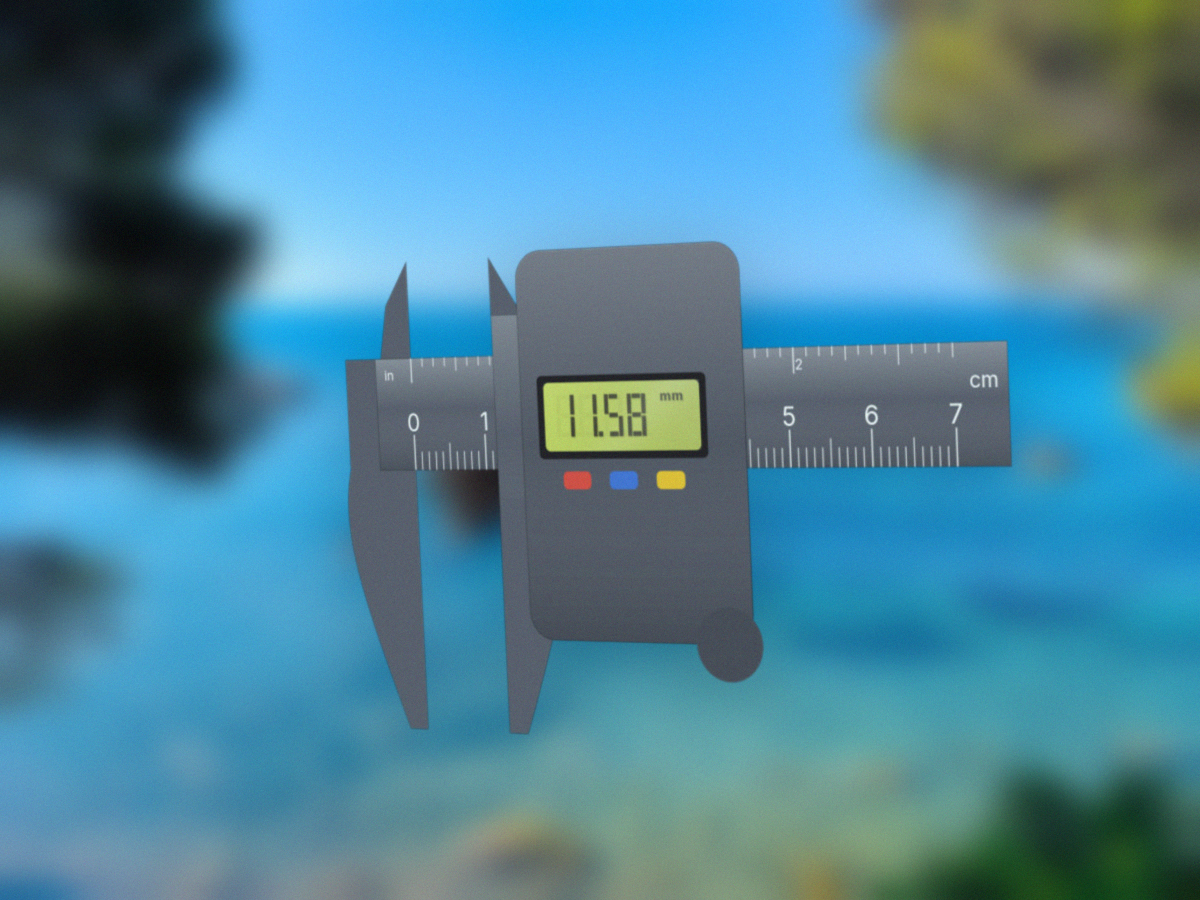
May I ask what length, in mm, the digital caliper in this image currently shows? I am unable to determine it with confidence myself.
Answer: 11.58 mm
